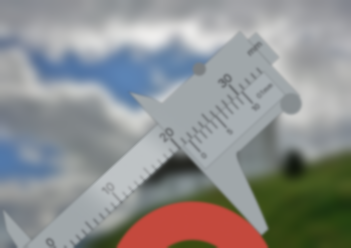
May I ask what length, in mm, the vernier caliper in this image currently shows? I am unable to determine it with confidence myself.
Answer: 21.6 mm
